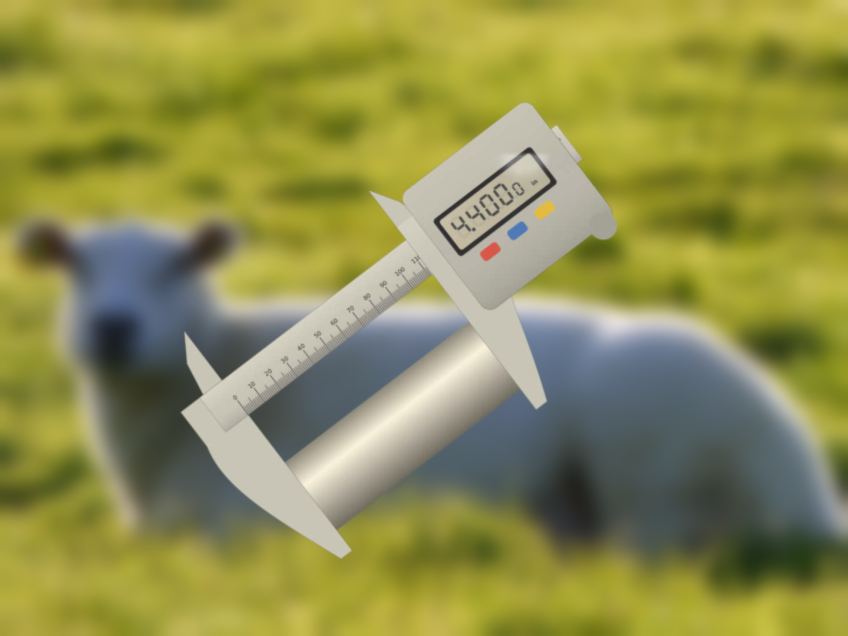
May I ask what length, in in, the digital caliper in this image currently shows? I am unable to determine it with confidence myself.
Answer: 4.4000 in
